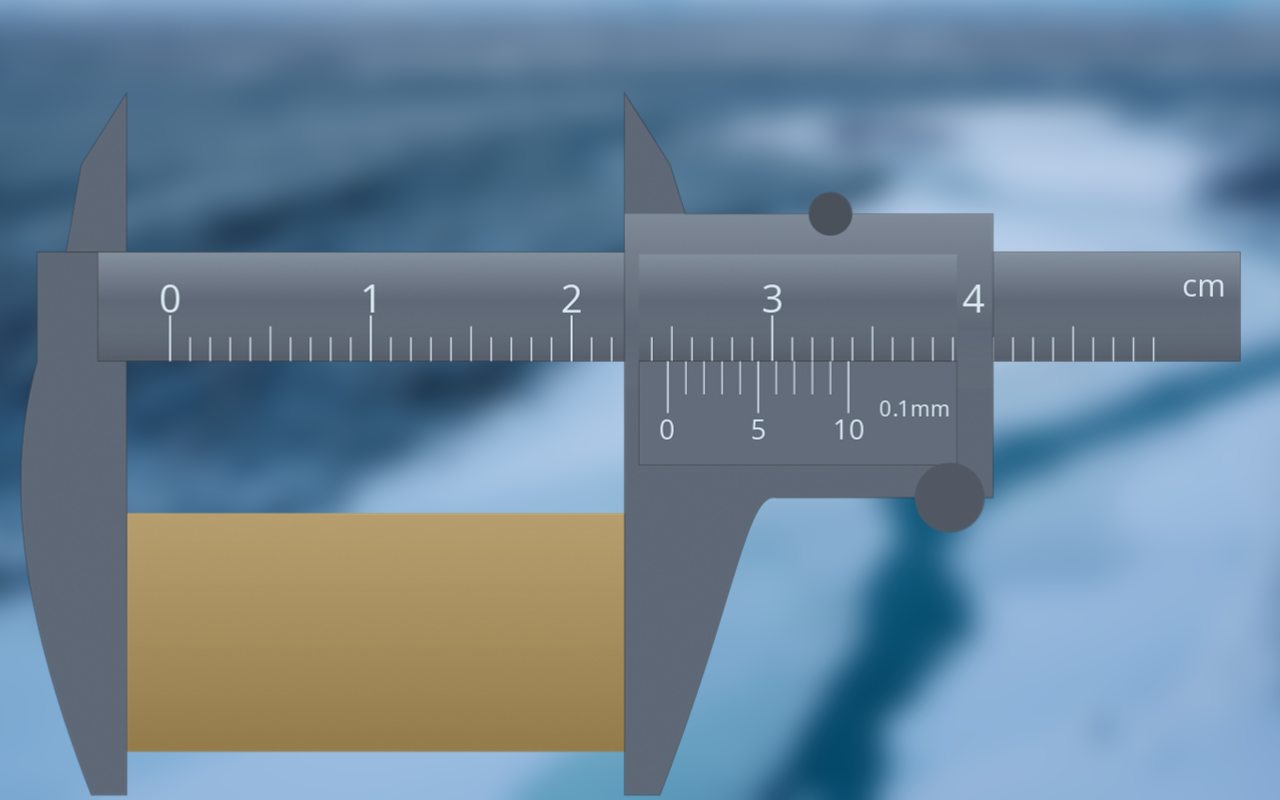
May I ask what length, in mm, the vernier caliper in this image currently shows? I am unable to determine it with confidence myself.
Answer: 24.8 mm
